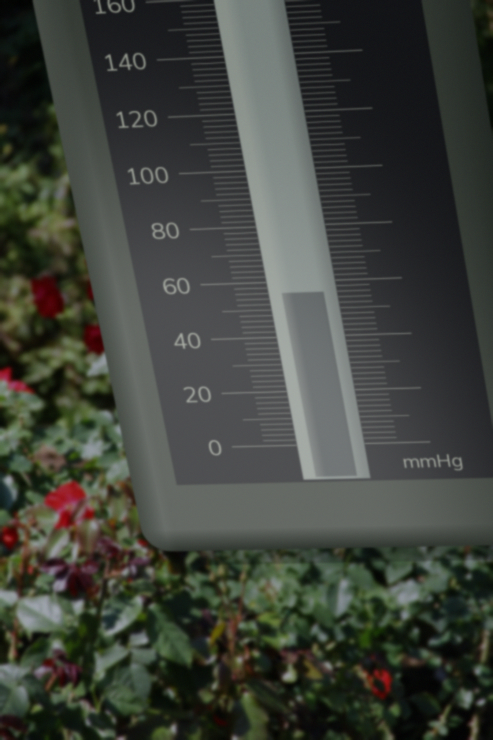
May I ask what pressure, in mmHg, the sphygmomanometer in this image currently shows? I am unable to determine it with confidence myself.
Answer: 56 mmHg
